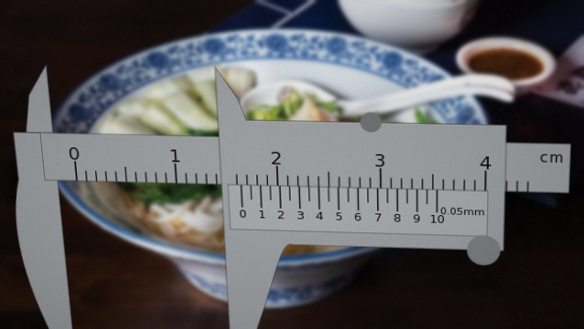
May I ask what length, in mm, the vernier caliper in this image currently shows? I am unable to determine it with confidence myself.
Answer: 16.4 mm
